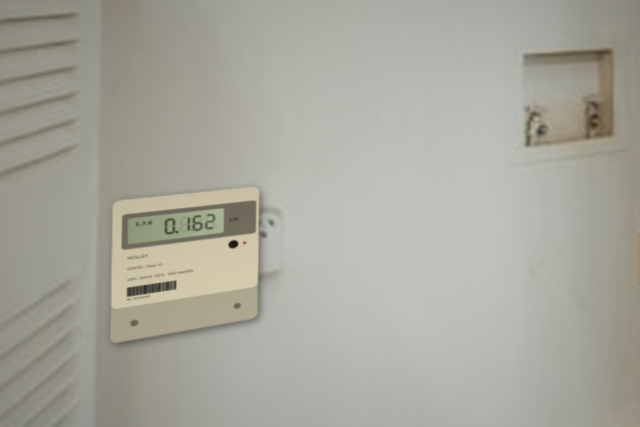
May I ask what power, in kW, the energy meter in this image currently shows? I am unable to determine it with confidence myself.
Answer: 0.162 kW
